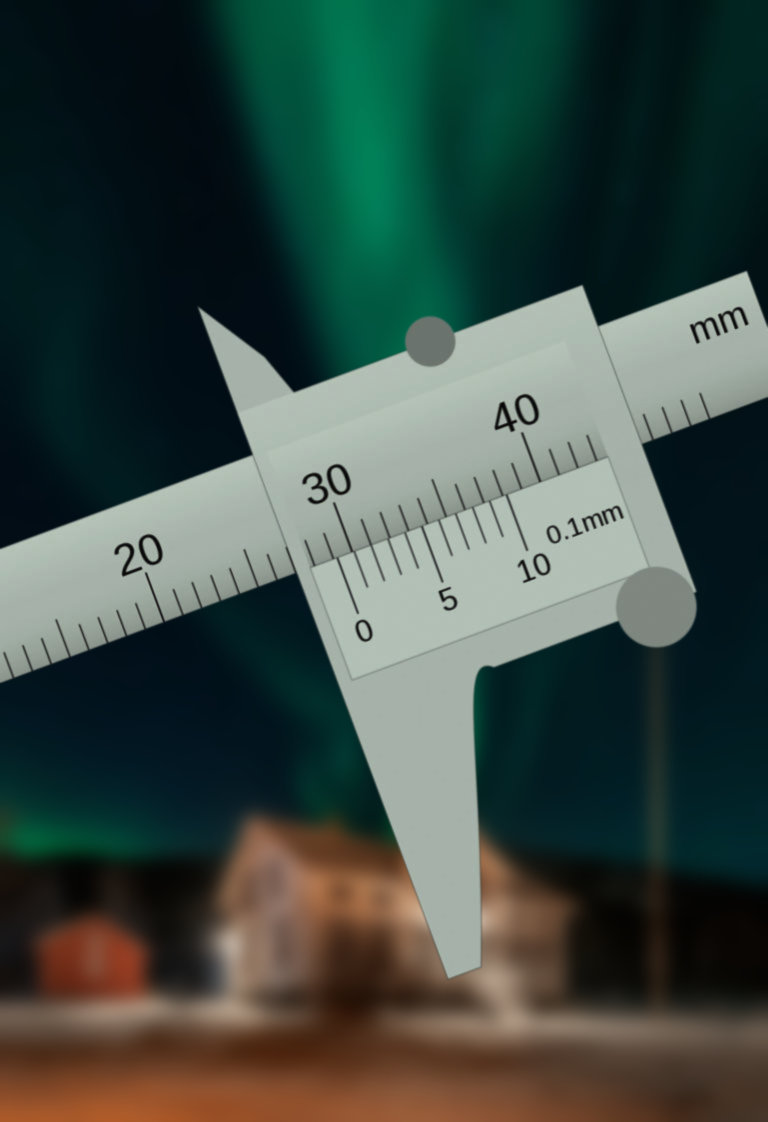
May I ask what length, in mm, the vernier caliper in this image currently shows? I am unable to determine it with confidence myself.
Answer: 29.2 mm
